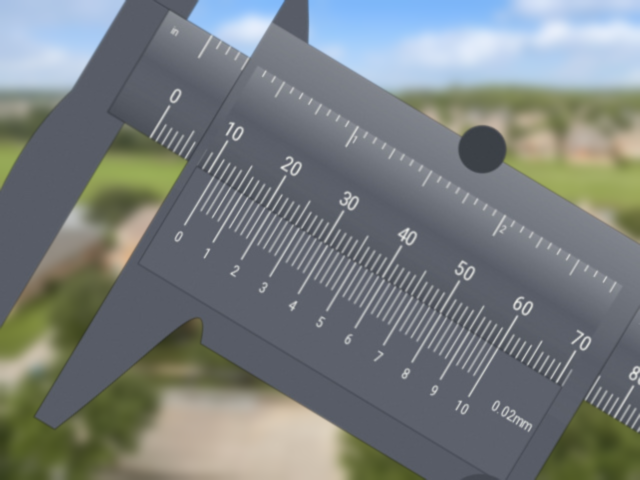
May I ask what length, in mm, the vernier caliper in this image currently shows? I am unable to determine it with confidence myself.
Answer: 11.0 mm
